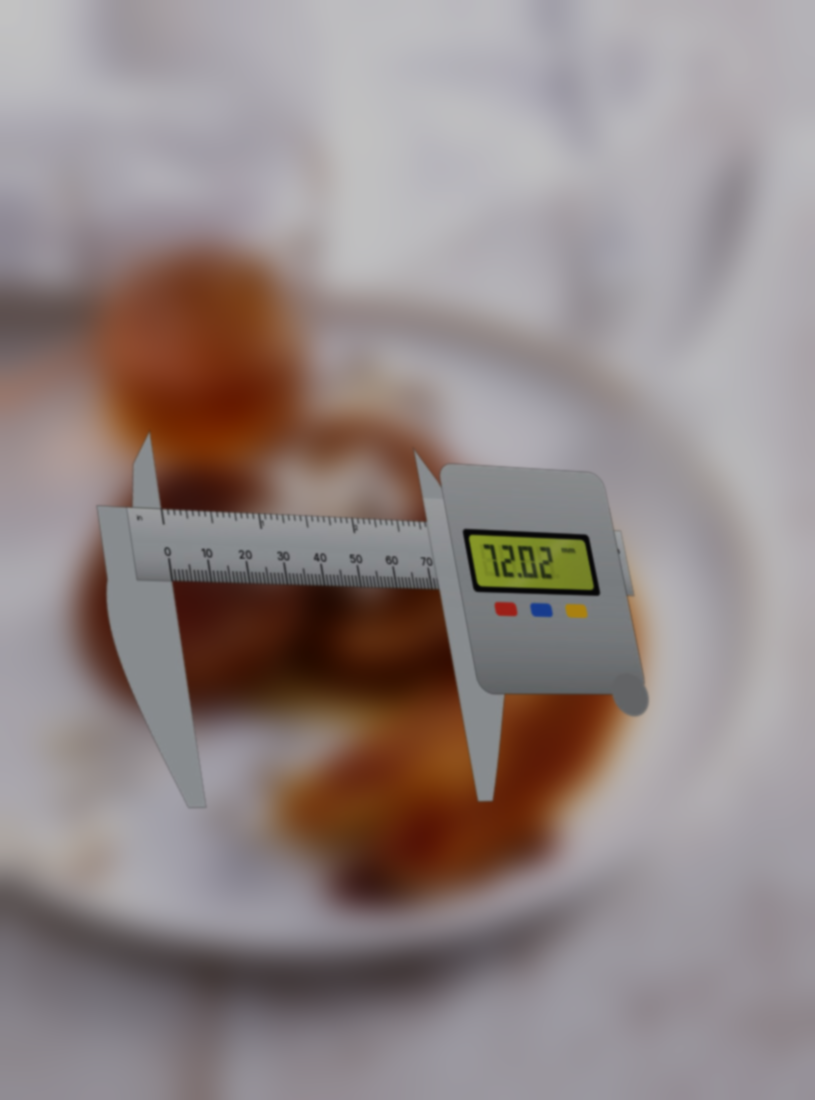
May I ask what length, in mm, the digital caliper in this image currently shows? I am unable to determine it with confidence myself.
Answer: 72.02 mm
